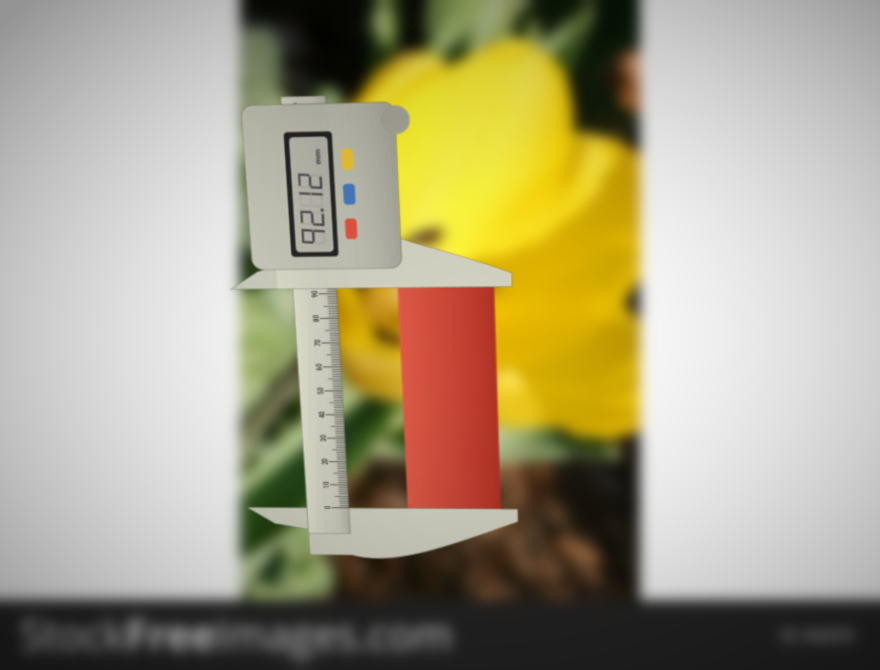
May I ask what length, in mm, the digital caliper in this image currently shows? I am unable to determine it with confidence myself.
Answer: 92.12 mm
